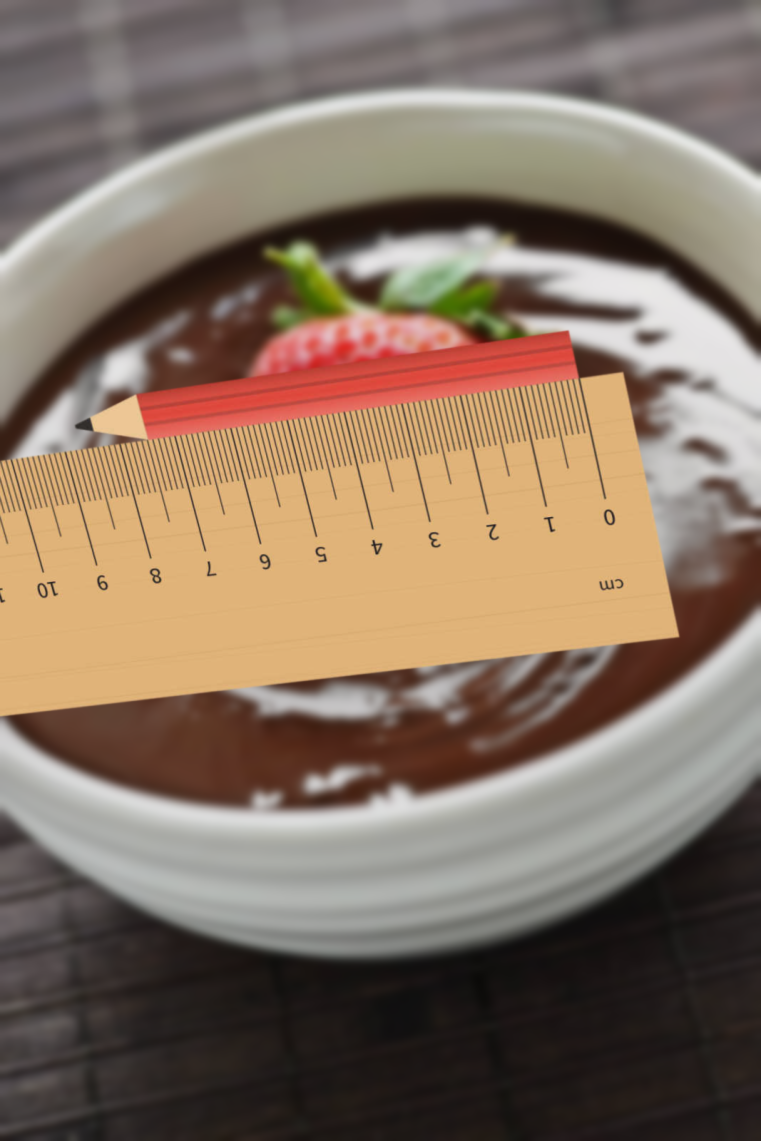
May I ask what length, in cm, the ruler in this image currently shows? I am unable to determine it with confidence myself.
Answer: 8.7 cm
